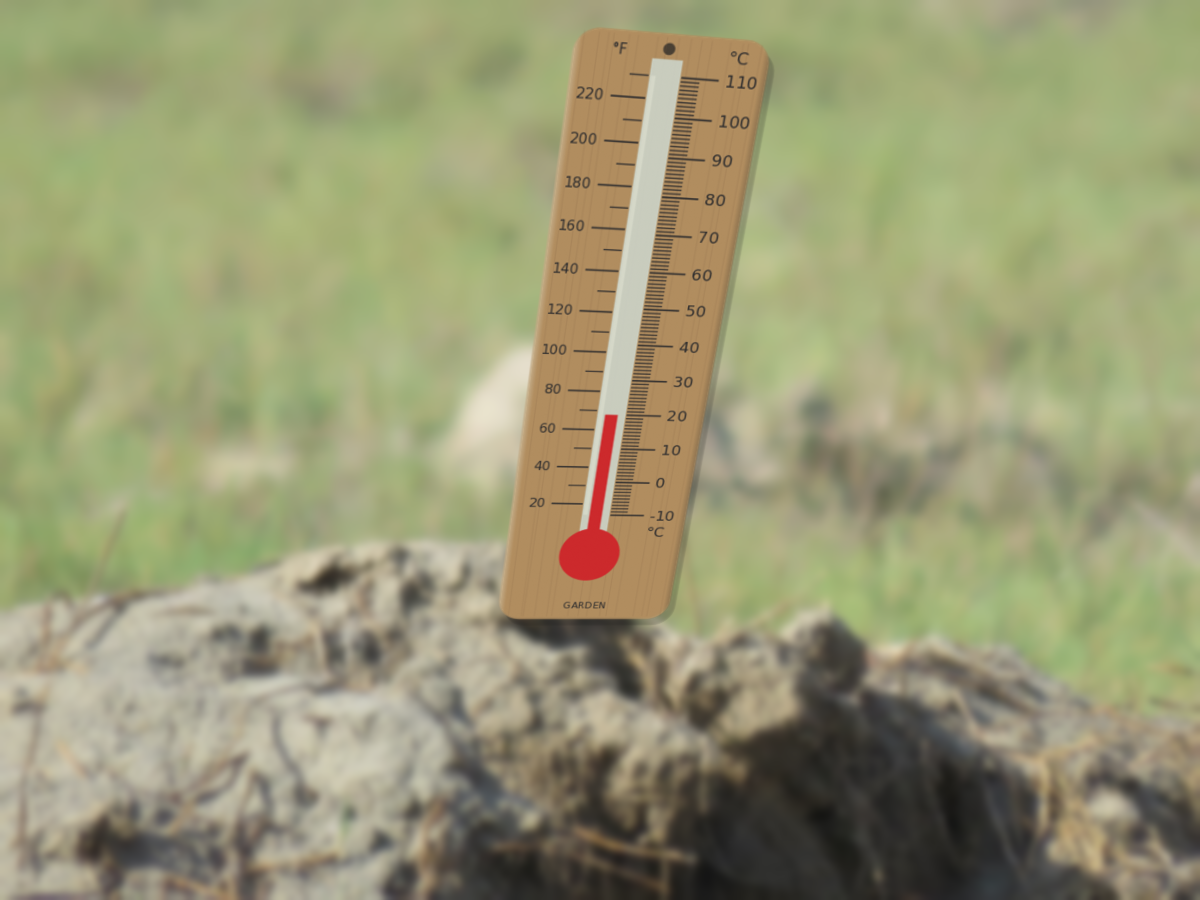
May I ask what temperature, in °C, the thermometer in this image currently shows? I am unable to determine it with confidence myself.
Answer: 20 °C
